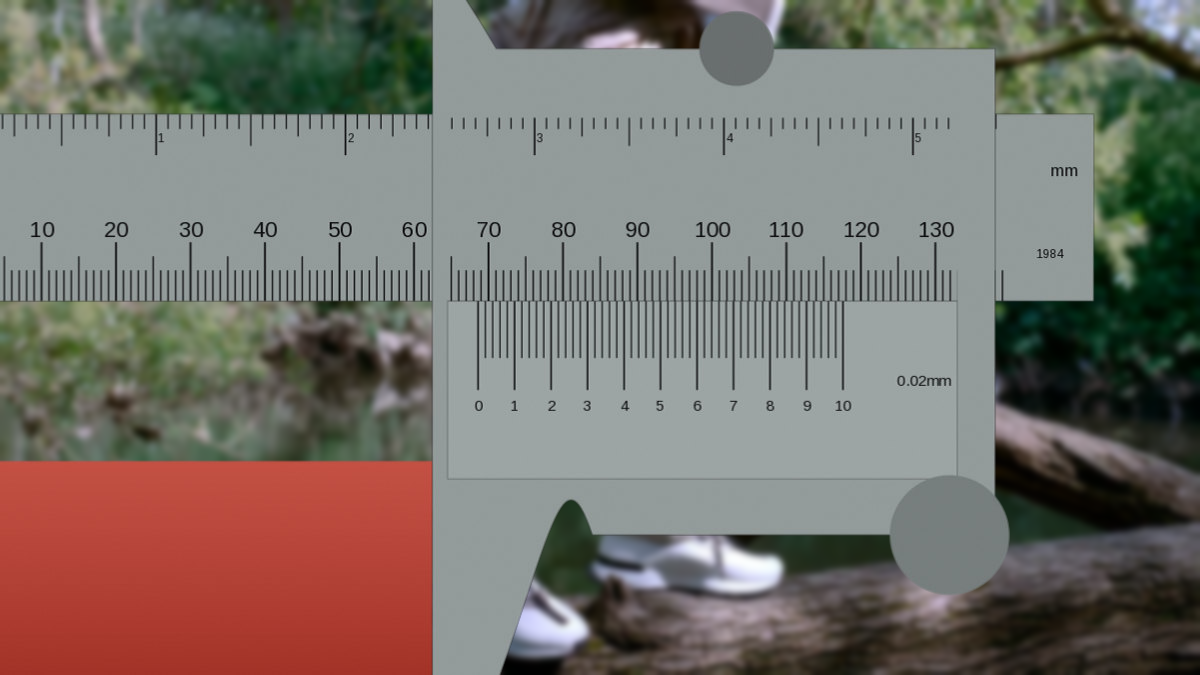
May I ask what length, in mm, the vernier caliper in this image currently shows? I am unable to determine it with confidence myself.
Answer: 68.6 mm
